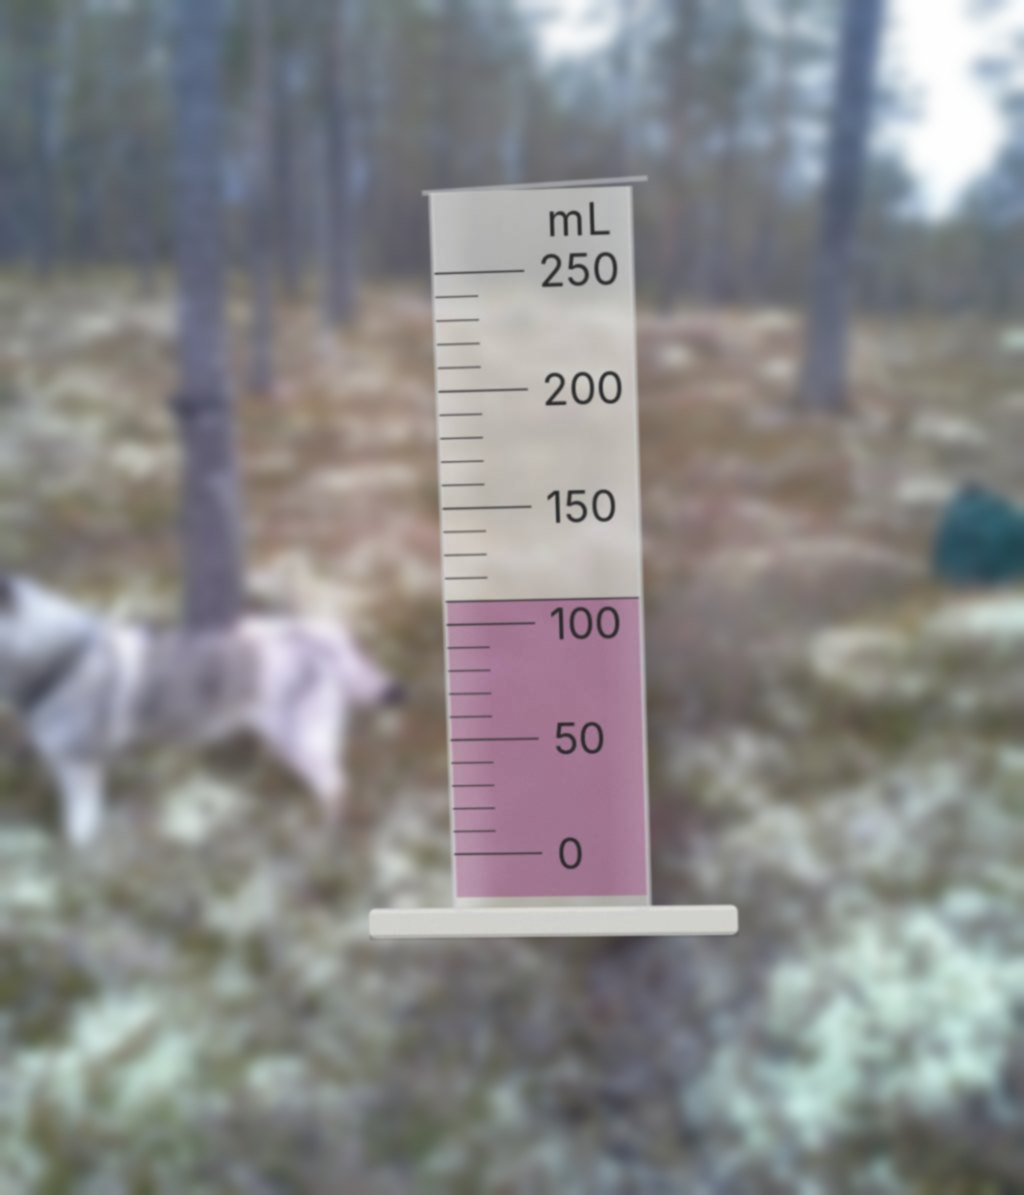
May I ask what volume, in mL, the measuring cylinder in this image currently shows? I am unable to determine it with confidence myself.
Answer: 110 mL
